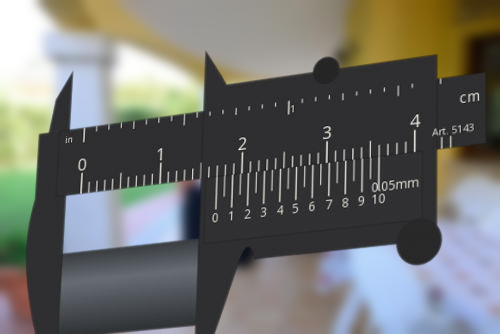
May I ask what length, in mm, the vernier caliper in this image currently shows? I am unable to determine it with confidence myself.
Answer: 17.0 mm
